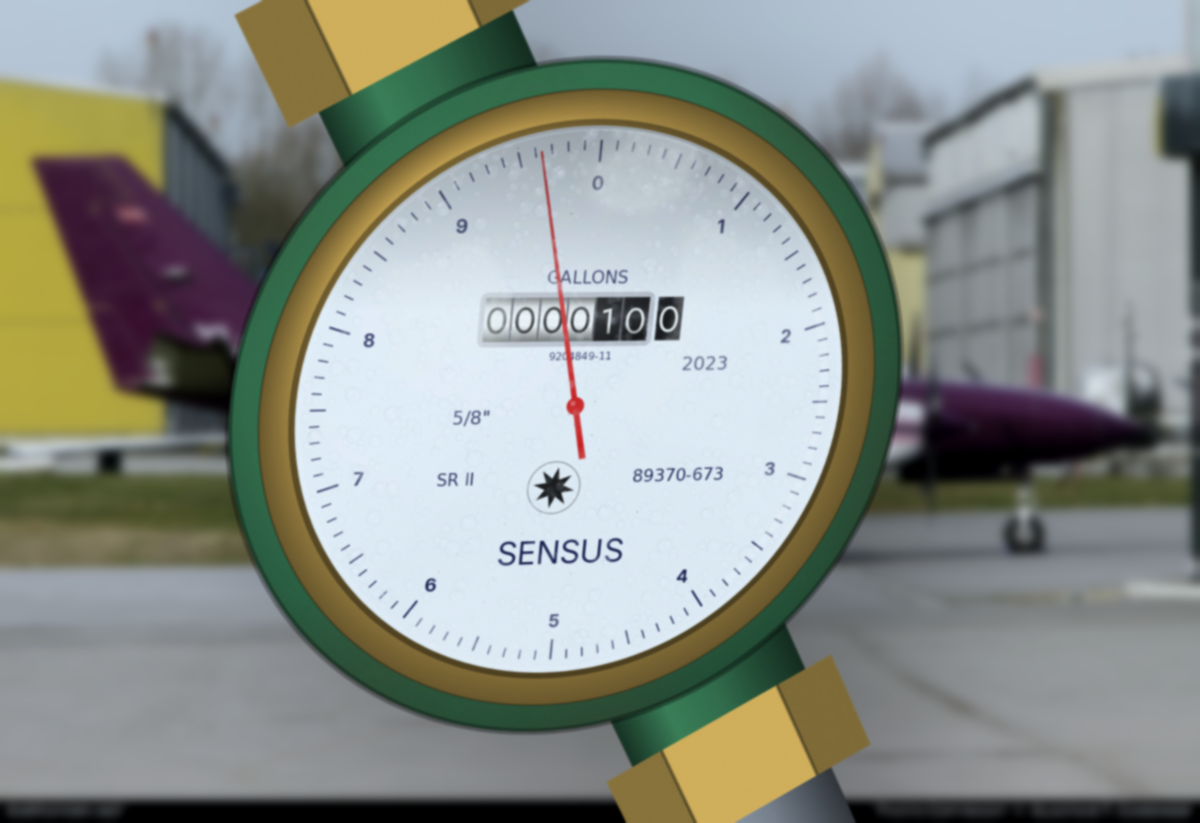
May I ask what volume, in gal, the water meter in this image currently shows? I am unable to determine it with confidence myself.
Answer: 99.6 gal
